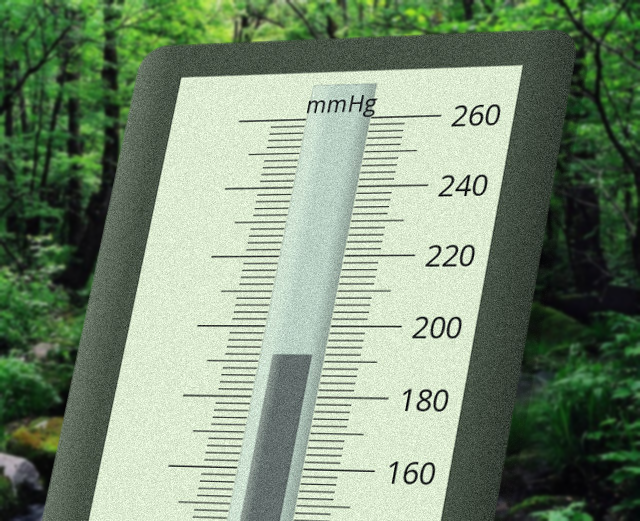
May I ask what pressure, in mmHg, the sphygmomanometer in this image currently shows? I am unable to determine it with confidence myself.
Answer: 192 mmHg
